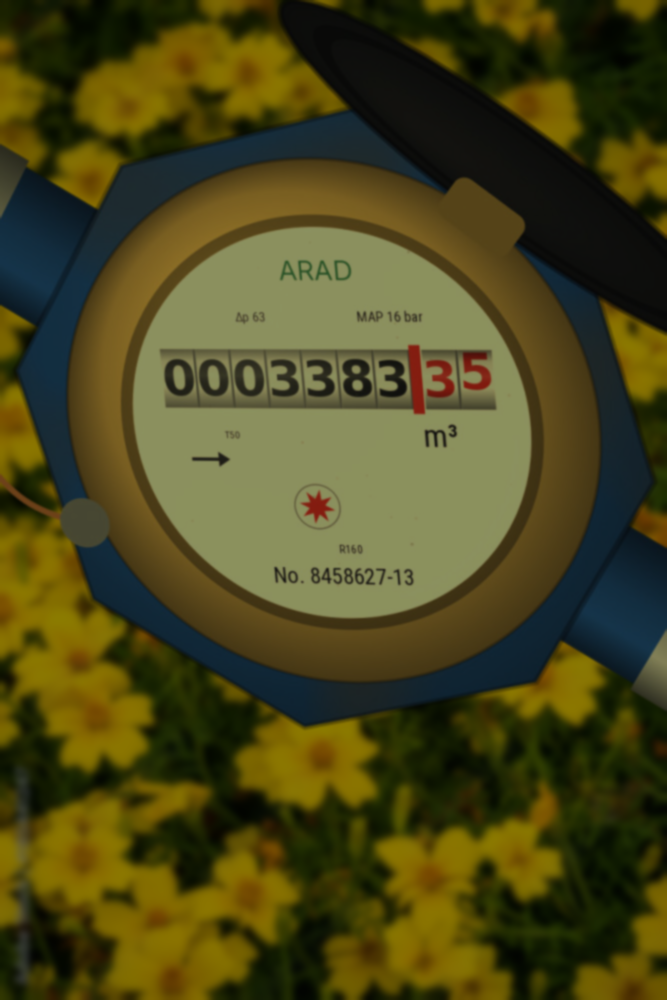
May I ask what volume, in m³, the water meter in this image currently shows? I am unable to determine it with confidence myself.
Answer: 3383.35 m³
